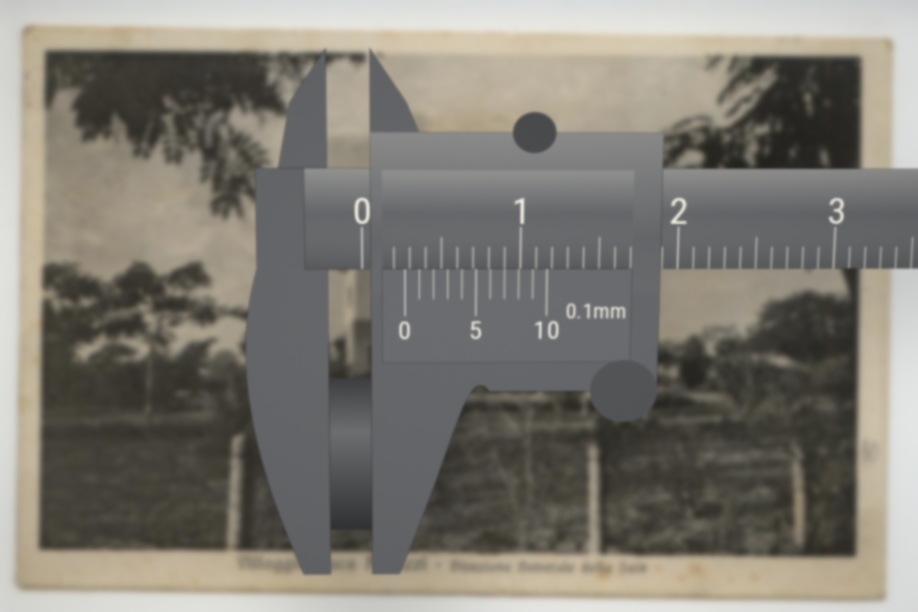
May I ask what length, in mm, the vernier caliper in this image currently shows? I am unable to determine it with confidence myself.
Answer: 2.7 mm
